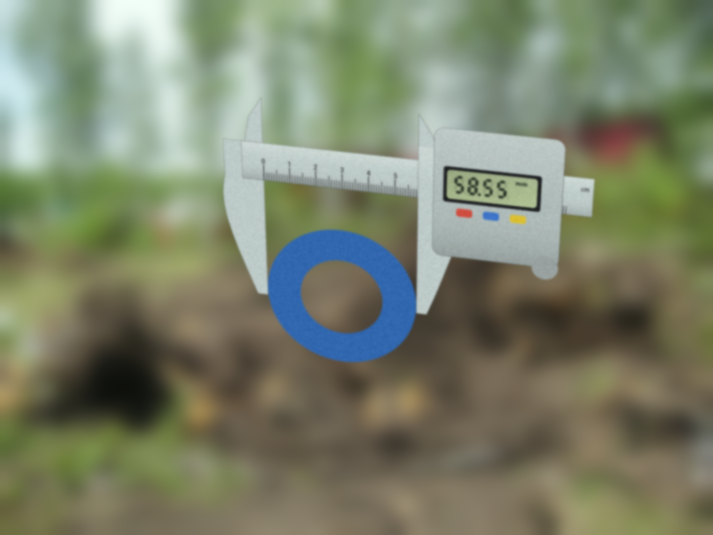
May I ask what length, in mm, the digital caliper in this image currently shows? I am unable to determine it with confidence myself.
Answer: 58.55 mm
